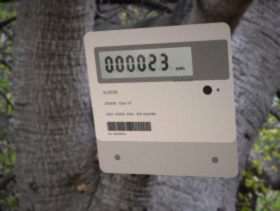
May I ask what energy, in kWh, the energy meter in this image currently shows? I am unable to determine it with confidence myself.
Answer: 23 kWh
